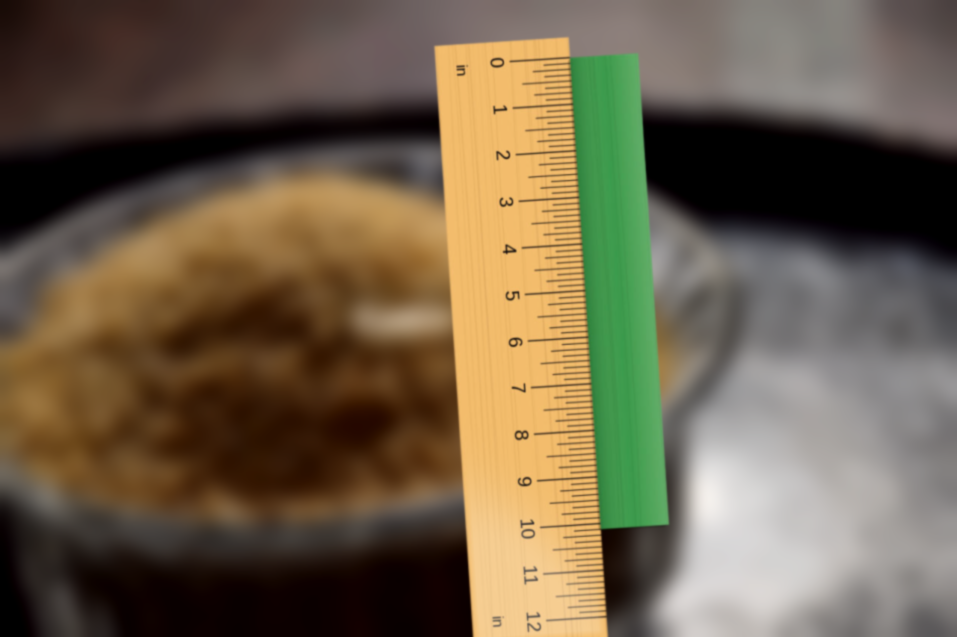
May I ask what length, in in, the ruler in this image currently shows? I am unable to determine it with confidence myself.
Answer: 10.125 in
